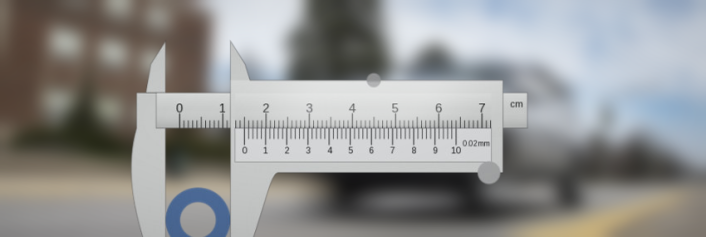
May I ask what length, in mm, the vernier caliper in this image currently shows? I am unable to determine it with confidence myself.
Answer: 15.0 mm
